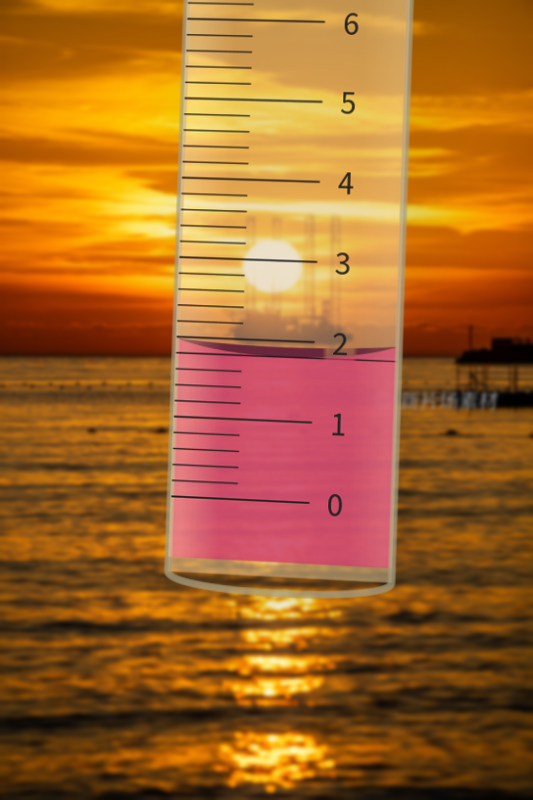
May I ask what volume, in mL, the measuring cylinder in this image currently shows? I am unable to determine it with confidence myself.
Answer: 1.8 mL
